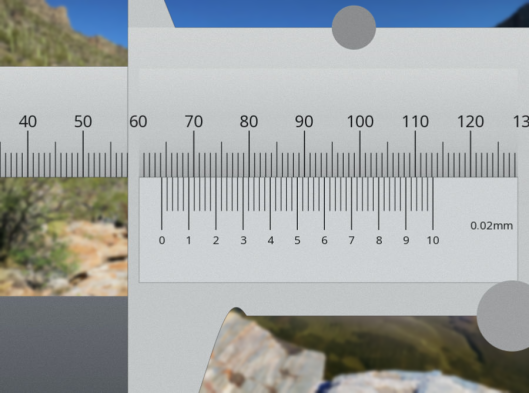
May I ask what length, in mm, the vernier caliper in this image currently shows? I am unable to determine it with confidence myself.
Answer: 64.2 mm
